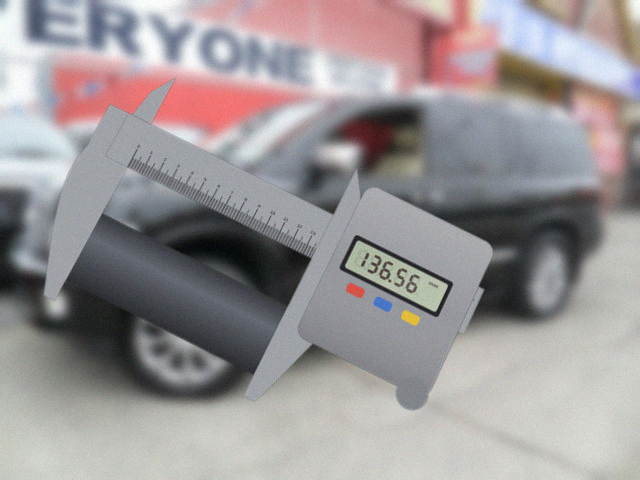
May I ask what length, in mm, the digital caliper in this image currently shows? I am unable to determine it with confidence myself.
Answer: 136.56 mm
